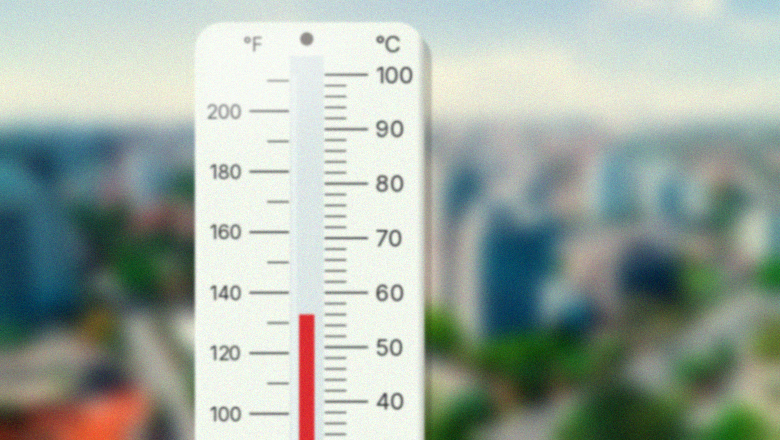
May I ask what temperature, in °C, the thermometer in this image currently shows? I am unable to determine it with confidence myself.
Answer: 56 °C
